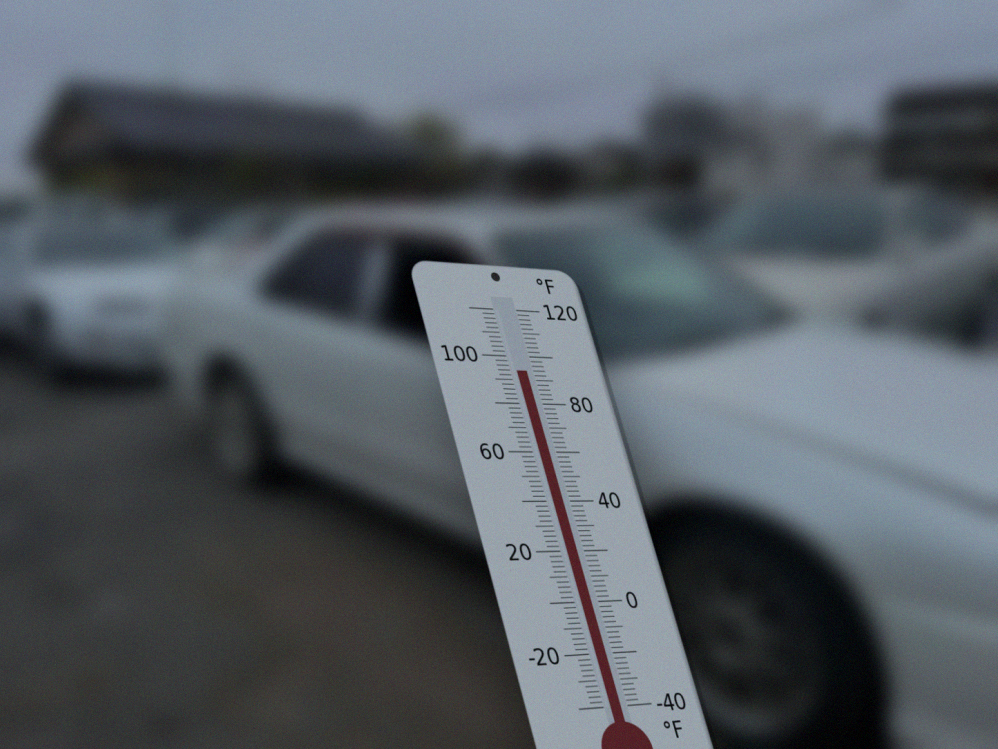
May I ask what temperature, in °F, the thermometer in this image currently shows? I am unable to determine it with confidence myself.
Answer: 94 °F
